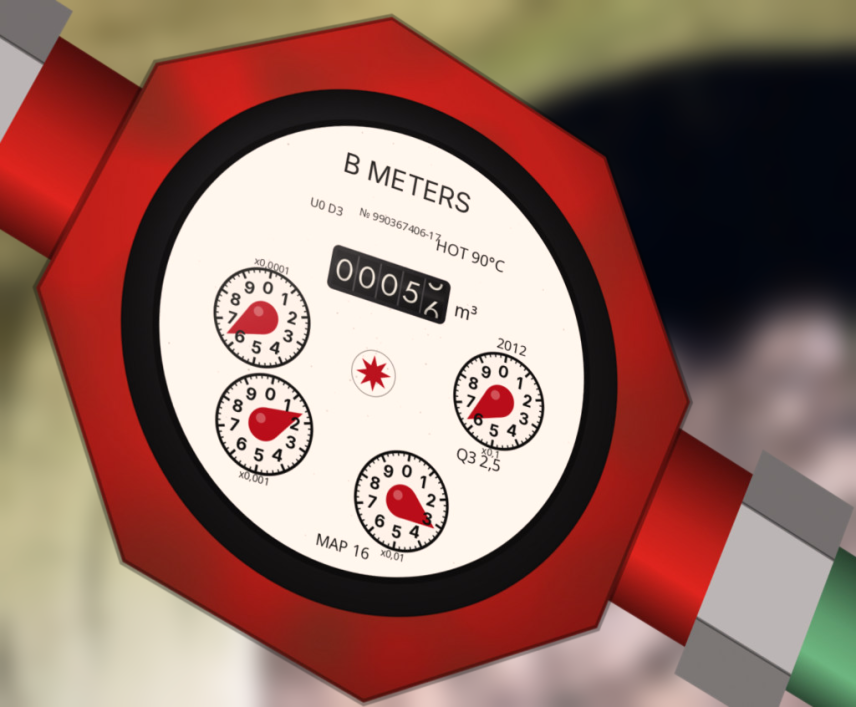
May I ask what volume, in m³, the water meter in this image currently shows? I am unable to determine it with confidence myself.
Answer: 55.6316 m³
